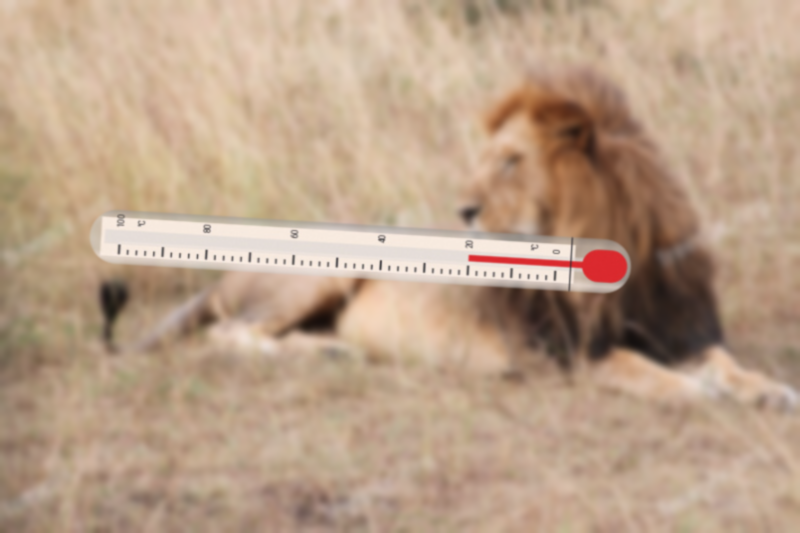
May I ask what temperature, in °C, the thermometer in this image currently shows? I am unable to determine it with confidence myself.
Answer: 20 °C
